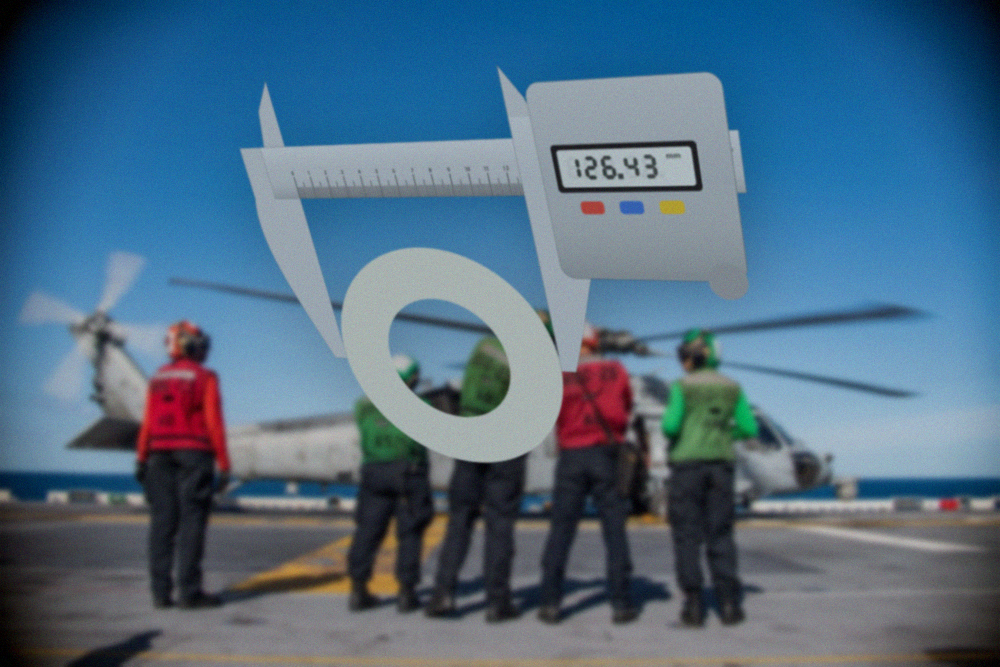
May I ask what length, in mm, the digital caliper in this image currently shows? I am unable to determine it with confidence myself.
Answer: 126.43 mm
